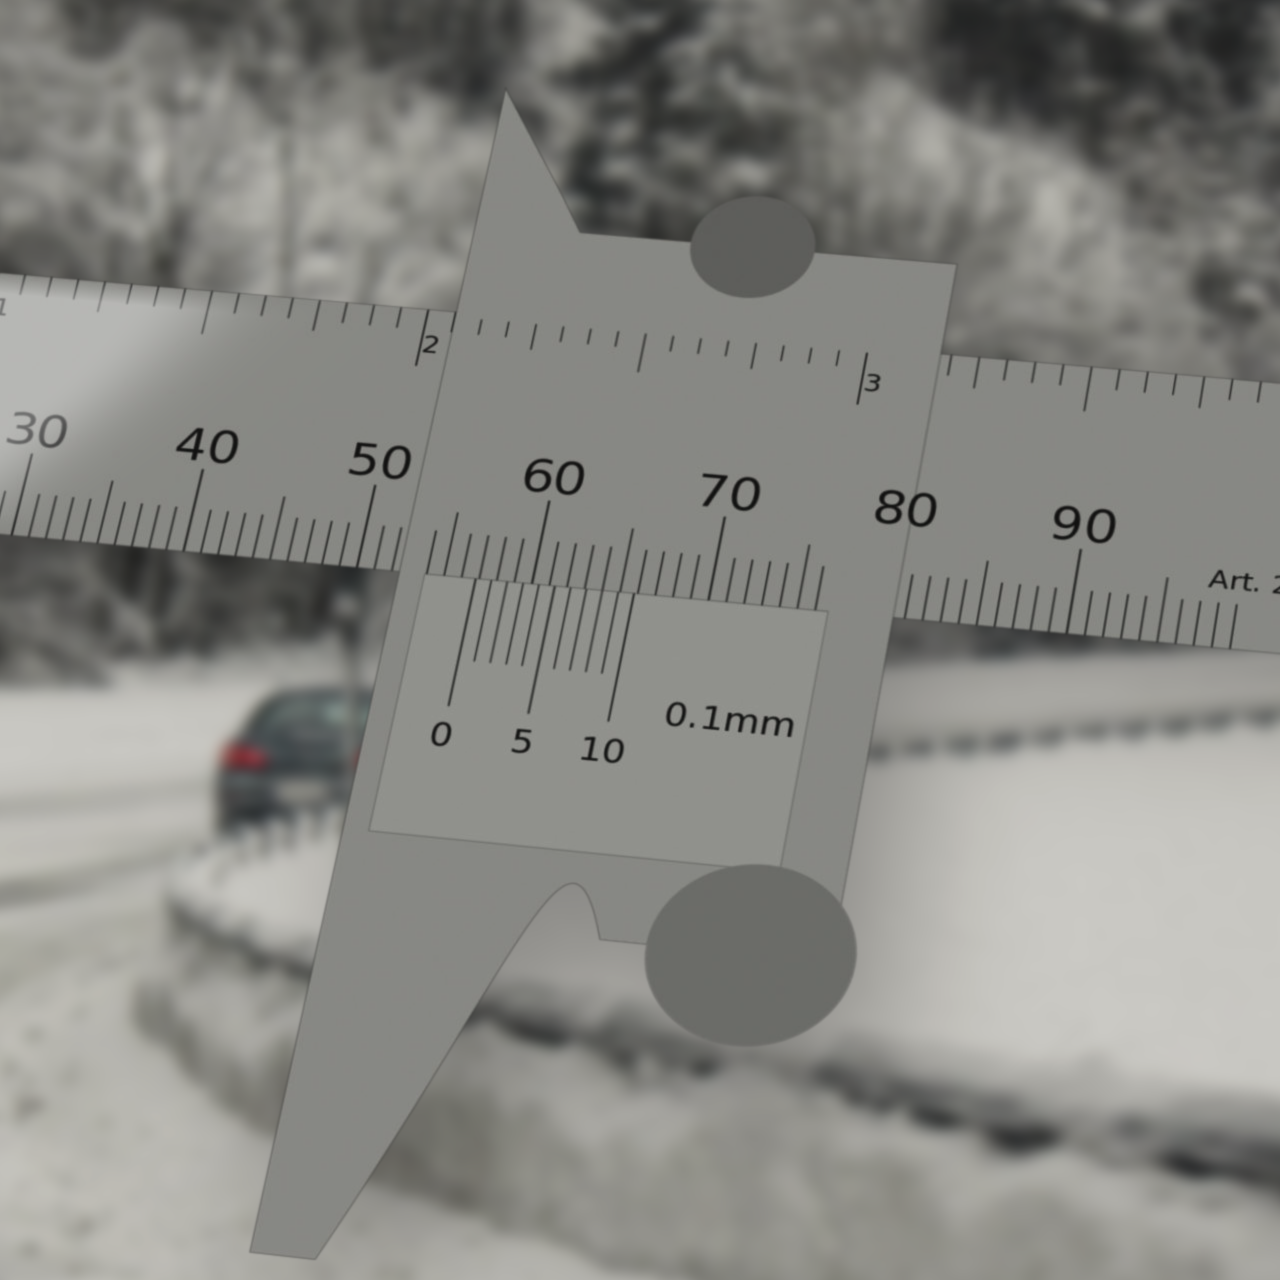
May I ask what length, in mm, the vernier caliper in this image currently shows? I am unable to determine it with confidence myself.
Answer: 56.8 mm
